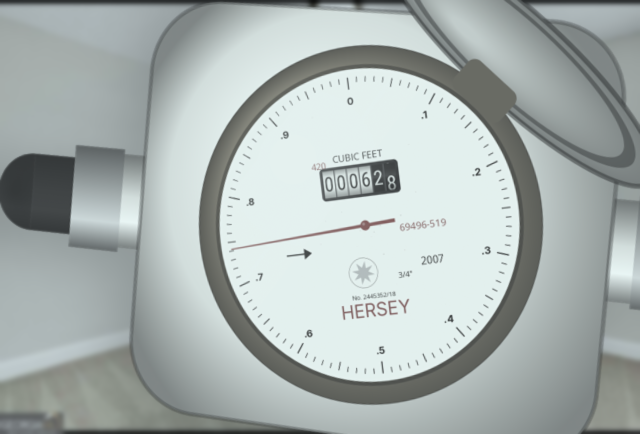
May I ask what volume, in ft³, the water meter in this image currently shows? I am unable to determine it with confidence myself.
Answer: 627.74 ft³
